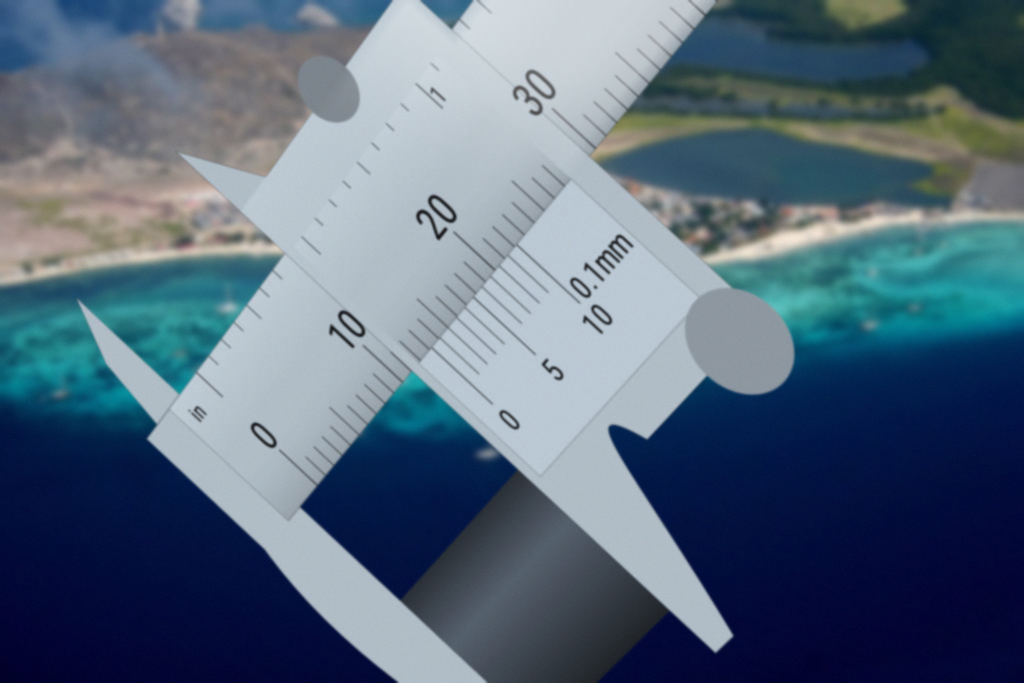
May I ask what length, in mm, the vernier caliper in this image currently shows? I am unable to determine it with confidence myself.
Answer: 13.2 mm
